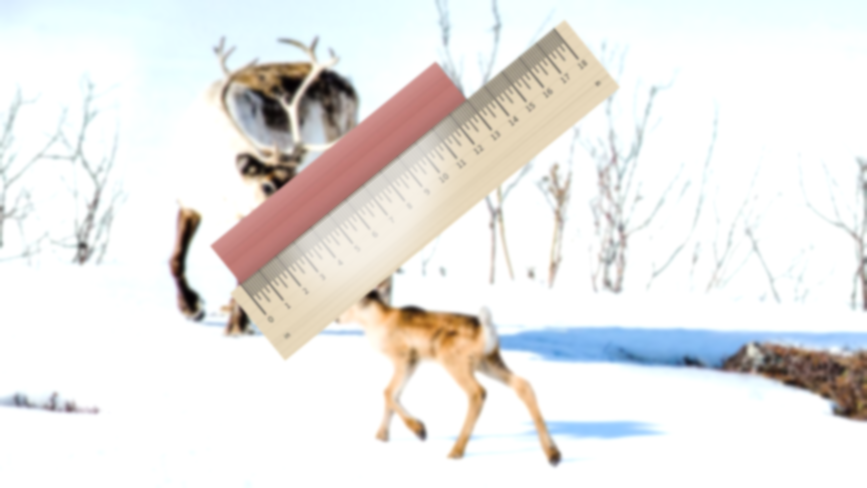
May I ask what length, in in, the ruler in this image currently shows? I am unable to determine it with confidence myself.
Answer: 13 in
